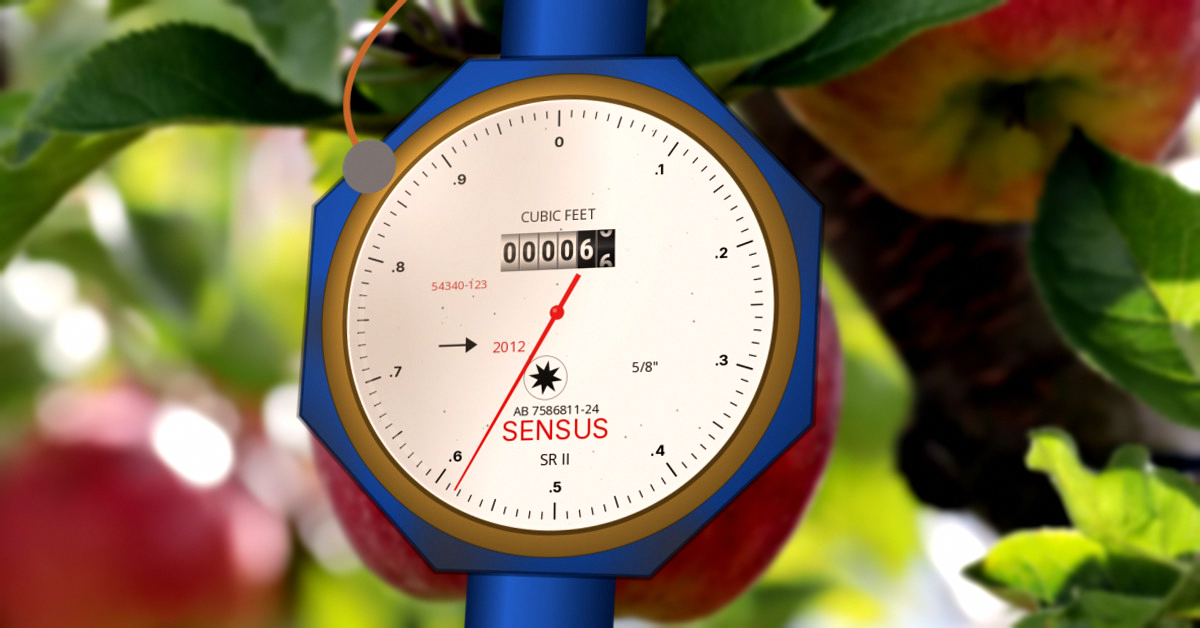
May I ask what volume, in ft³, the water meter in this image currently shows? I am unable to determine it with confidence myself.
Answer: 65.58 ft³
